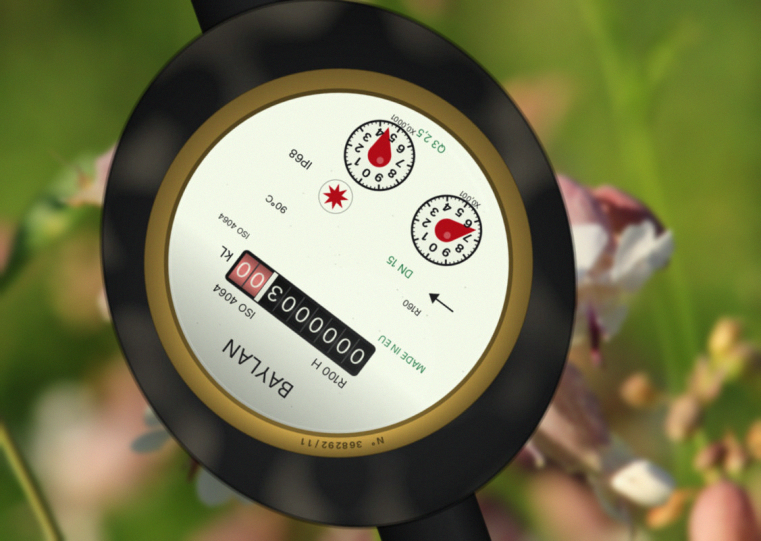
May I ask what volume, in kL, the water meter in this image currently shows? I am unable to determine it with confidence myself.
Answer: 3.0064 kL
